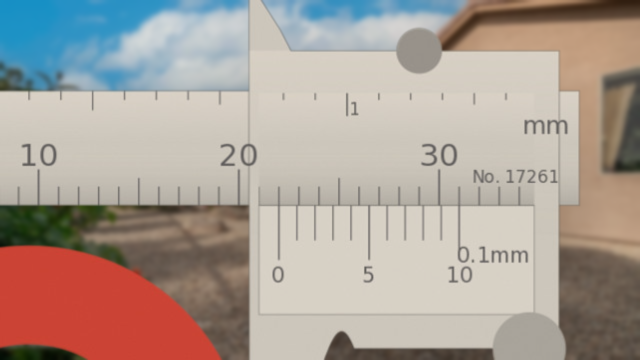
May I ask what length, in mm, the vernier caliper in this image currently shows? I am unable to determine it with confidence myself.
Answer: 22.0 mm
